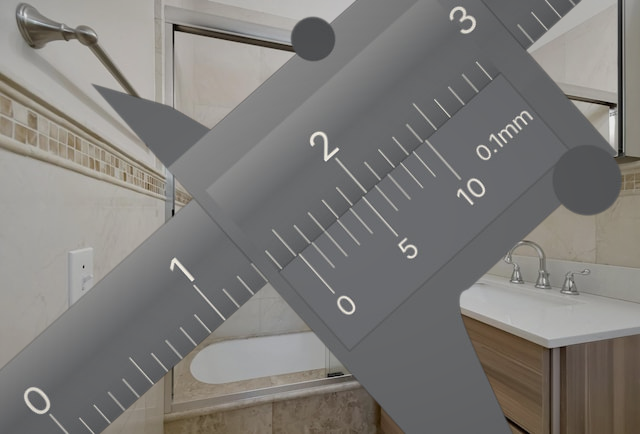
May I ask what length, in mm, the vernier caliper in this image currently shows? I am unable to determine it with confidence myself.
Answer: 15.2 mm
